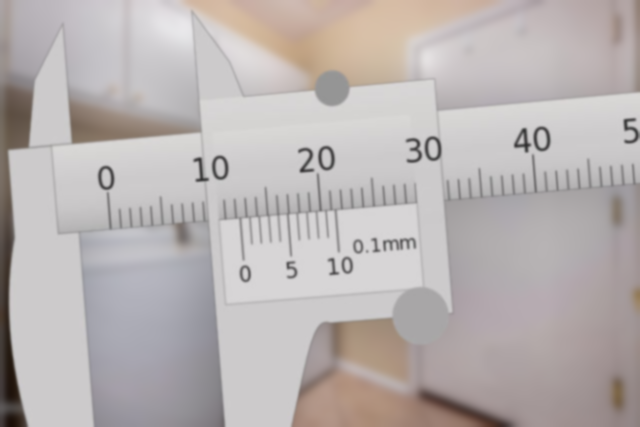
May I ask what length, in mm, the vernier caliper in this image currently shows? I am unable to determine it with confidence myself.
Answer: 12.4 mm
